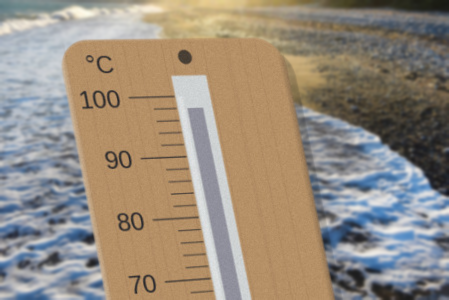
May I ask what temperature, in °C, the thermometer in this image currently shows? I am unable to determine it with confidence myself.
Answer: 98 °C
